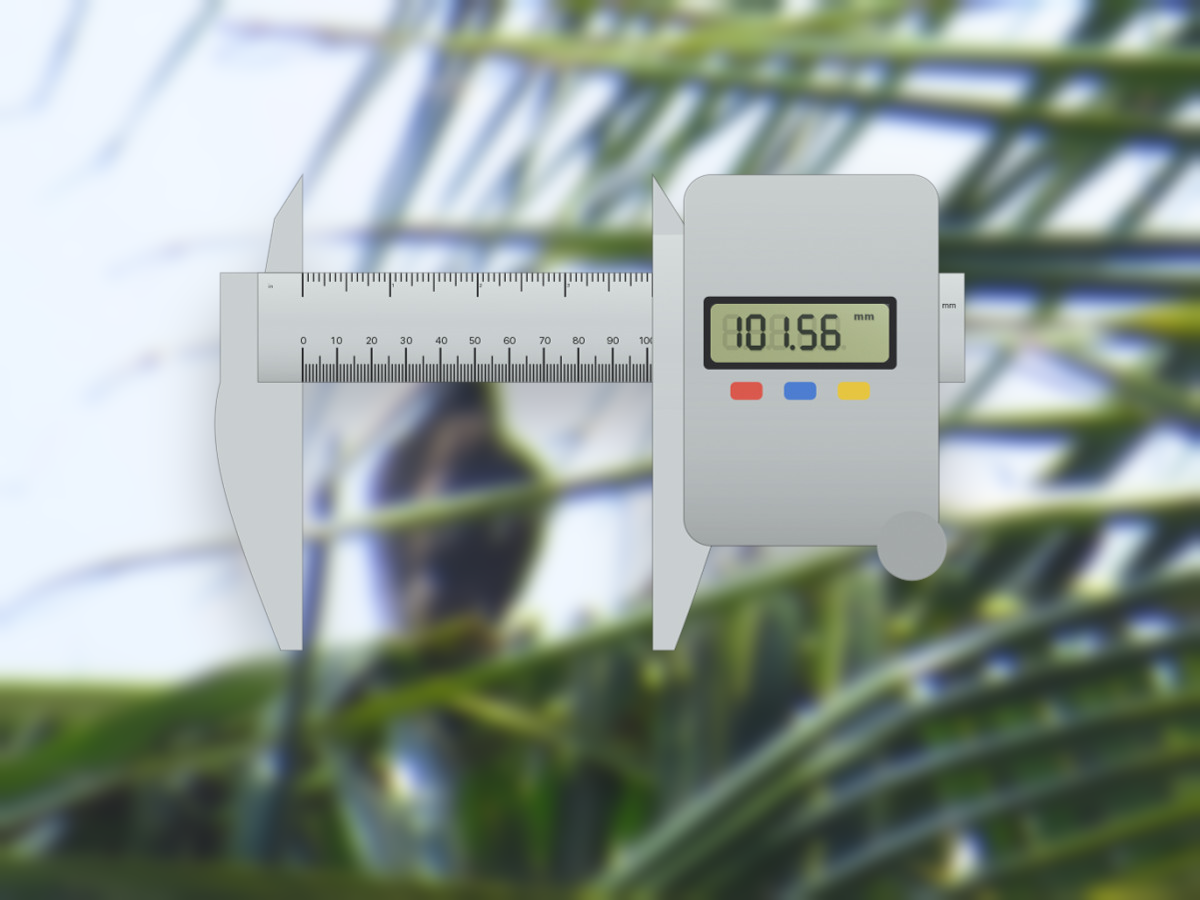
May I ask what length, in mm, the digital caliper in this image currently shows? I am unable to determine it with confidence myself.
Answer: 101.56 mm
